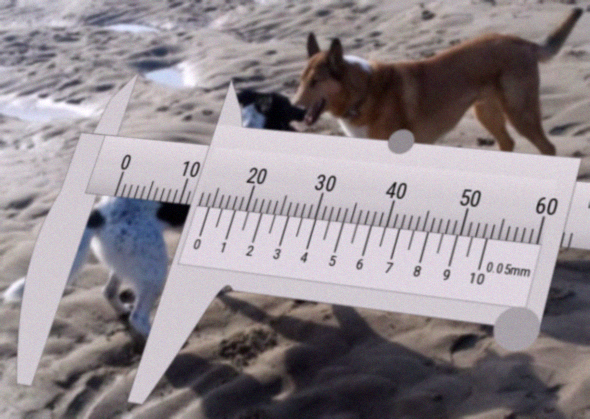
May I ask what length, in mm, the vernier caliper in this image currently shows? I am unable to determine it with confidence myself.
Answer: 14.5 mm
